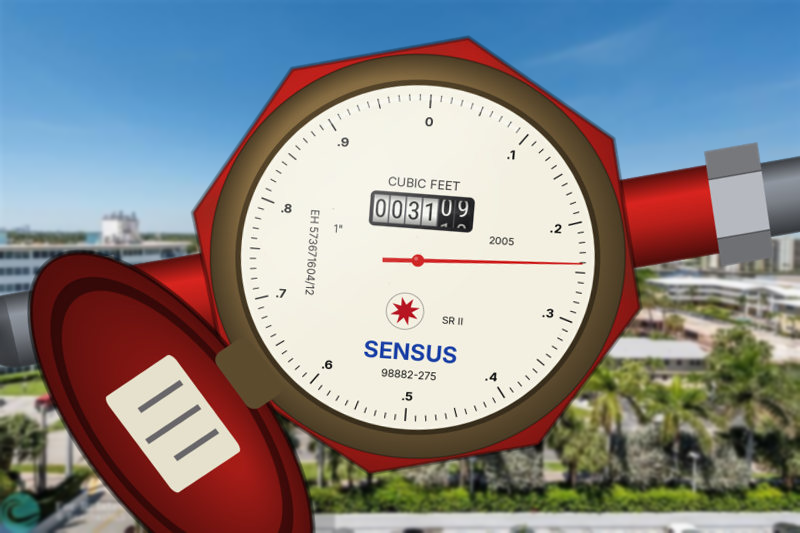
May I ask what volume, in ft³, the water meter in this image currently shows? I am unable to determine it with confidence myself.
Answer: 3109.24 ft³
